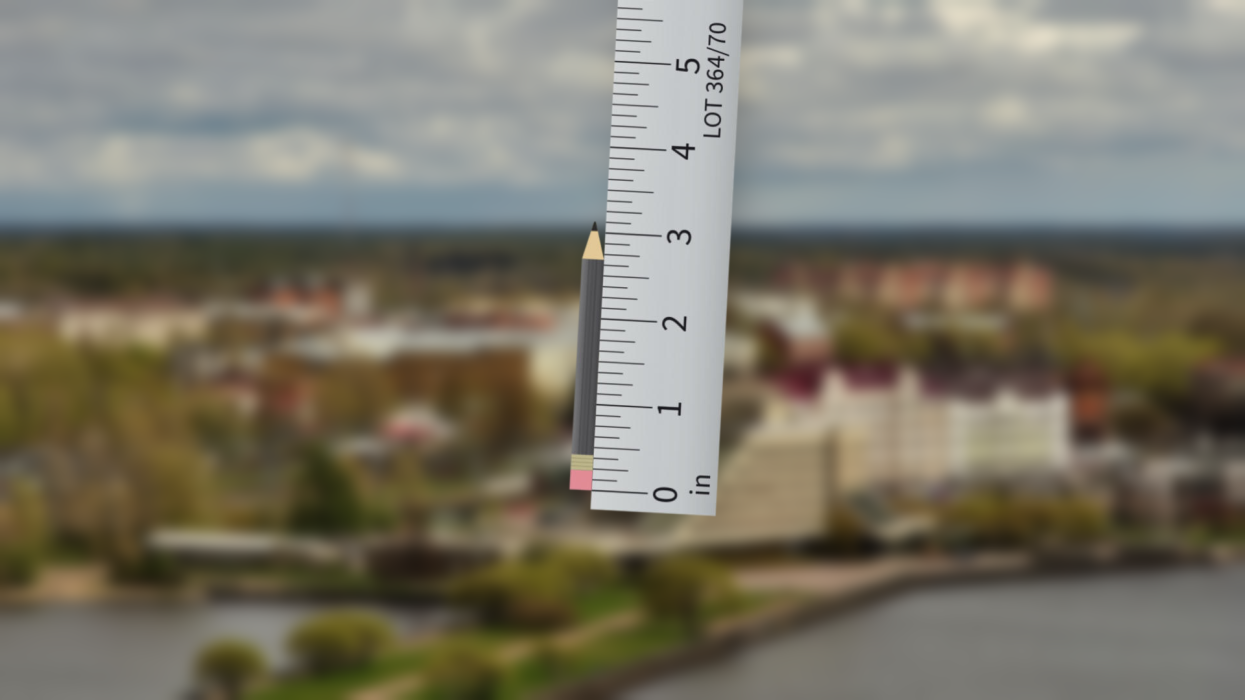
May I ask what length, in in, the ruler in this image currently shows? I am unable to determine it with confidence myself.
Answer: 3.125 in
